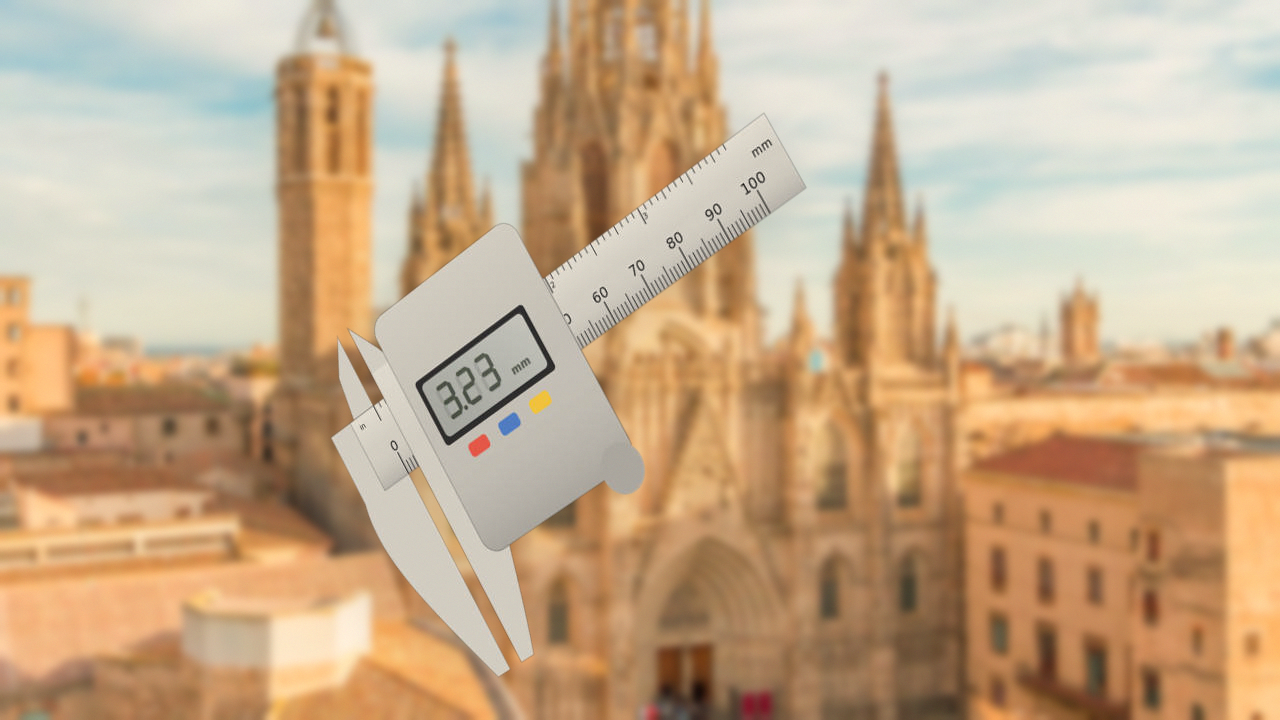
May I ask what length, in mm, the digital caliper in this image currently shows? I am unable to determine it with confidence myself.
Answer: 3.23 mm
